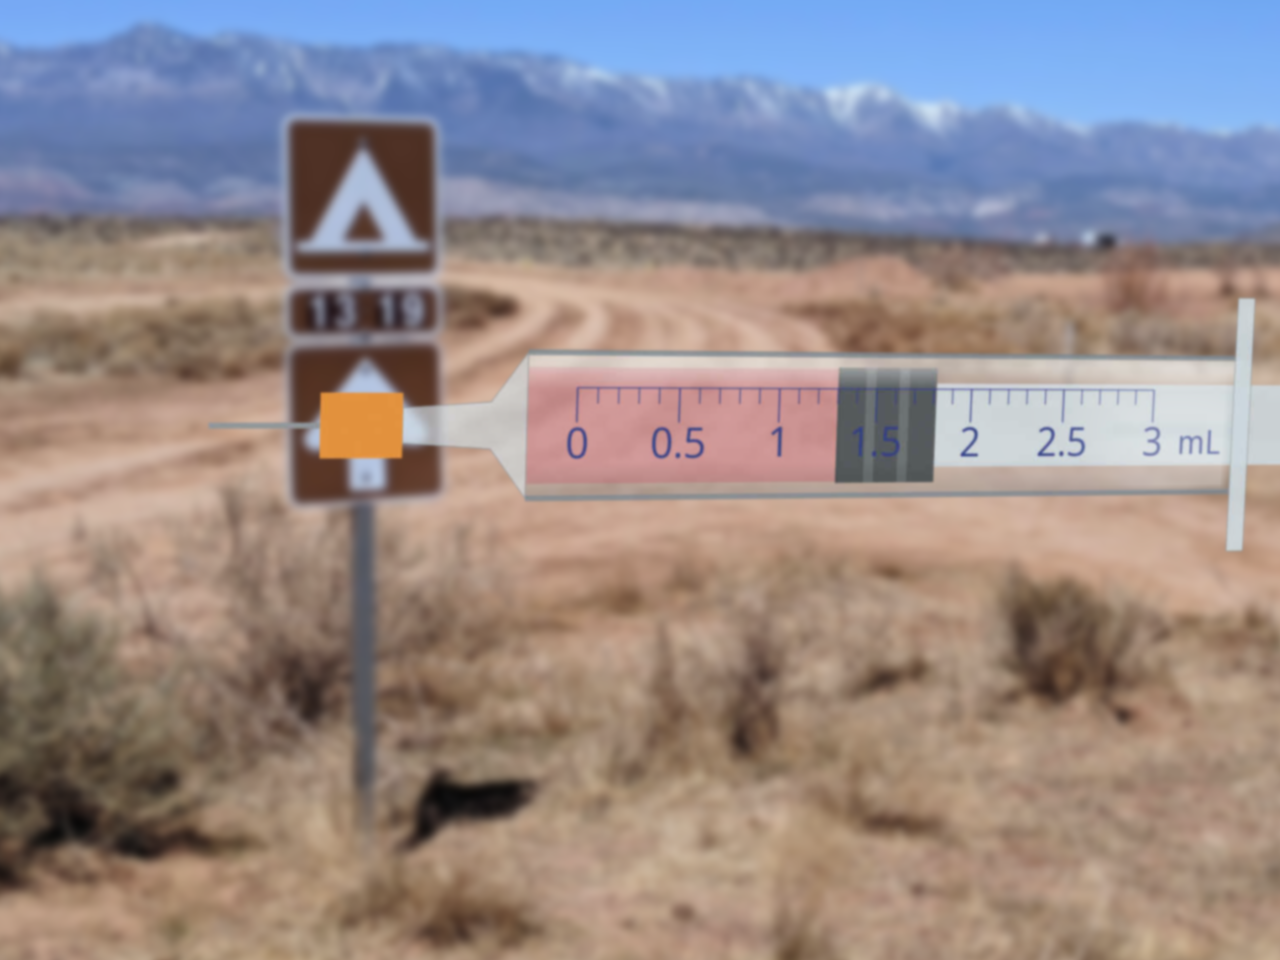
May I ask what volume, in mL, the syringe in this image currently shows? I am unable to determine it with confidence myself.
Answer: 1.3 mL
